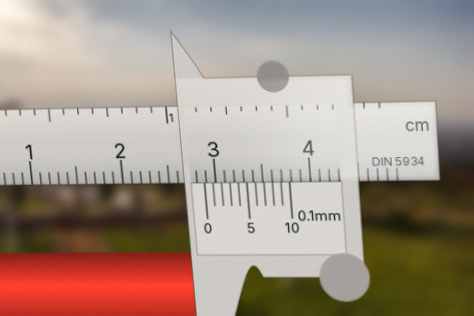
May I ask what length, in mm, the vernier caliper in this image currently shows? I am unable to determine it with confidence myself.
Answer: 28.8 mm
